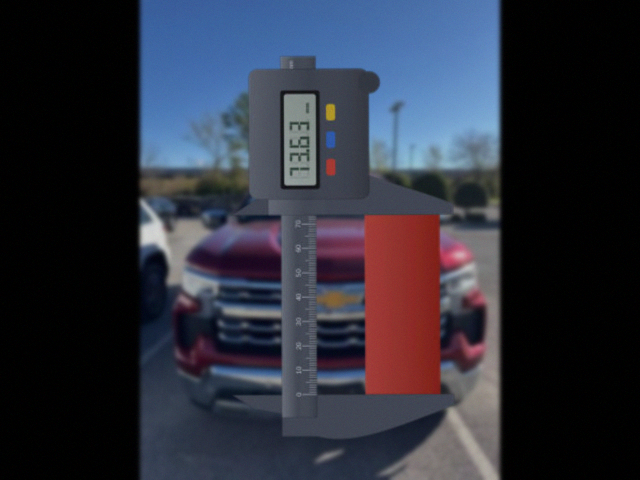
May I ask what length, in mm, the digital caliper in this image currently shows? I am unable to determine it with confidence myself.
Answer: 73.63 mm
